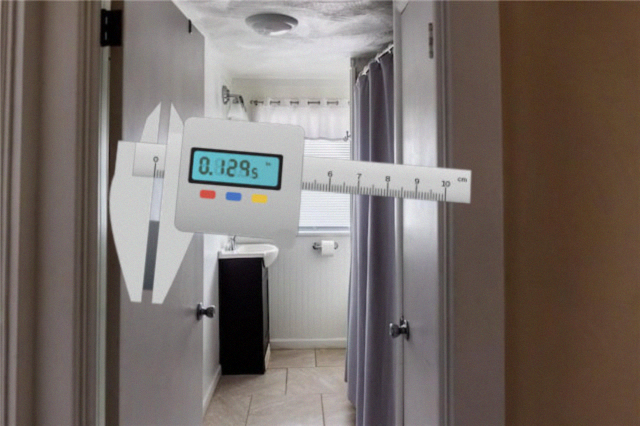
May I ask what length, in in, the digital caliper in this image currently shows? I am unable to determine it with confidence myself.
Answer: 0.1295 in
